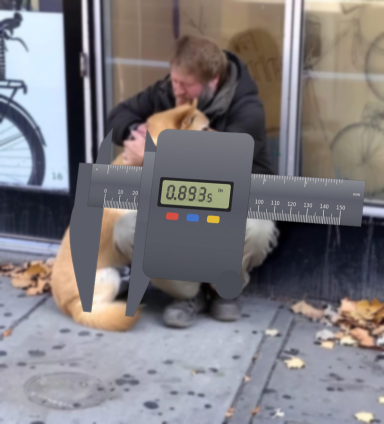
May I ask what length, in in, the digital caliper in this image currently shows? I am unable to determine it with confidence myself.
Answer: 0.8935 in
